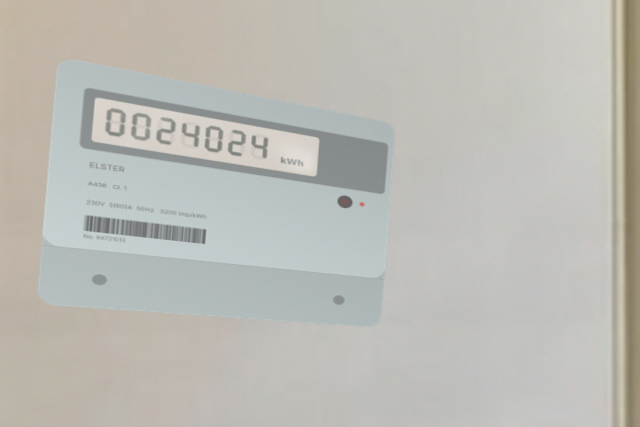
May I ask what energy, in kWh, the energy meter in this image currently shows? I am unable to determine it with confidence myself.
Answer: 24024 kWh
